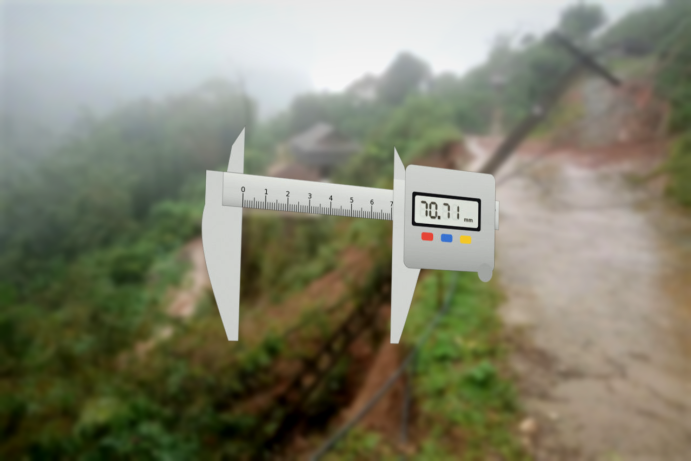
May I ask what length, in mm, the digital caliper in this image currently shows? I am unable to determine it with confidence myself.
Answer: 70.71 mm
